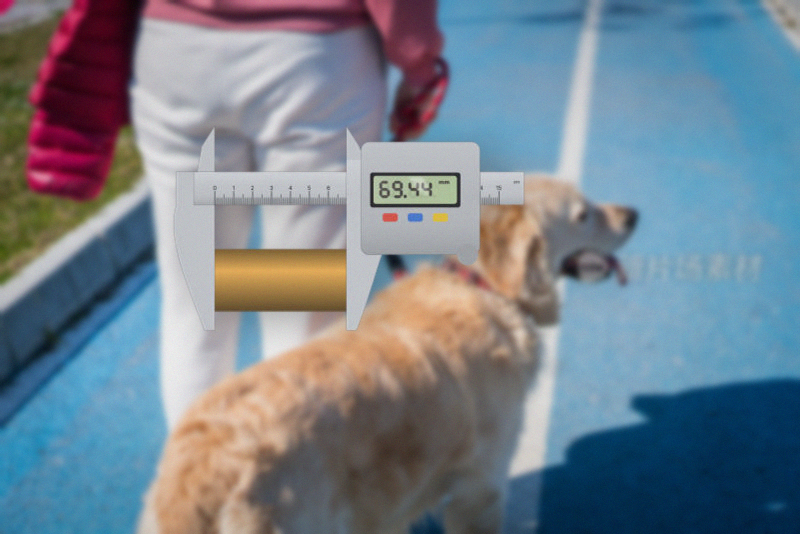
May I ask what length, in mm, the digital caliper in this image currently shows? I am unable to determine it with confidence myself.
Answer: 69.44 mm
